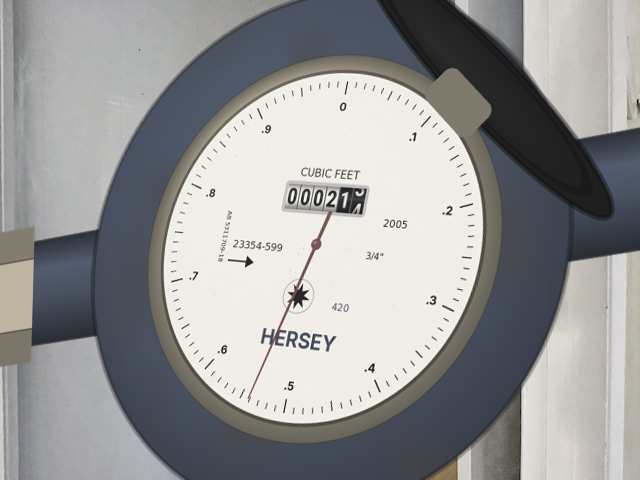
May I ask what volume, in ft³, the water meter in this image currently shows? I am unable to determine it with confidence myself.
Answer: 213.54 ft³
